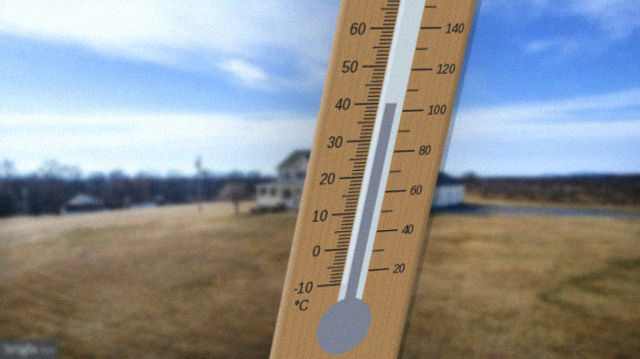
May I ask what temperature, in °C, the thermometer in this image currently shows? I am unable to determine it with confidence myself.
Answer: 40 °C
